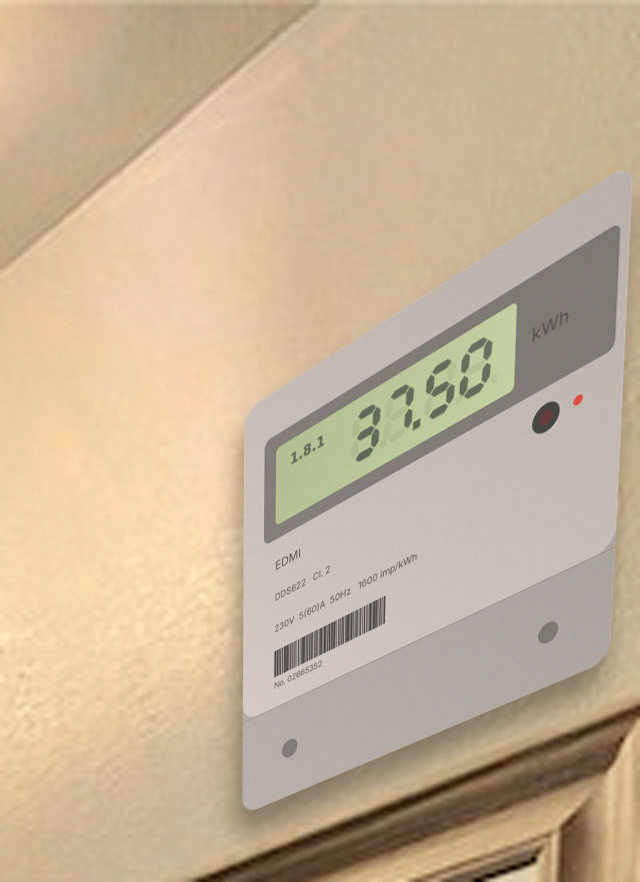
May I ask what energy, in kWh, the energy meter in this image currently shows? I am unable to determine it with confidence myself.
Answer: 37.50 kWh
